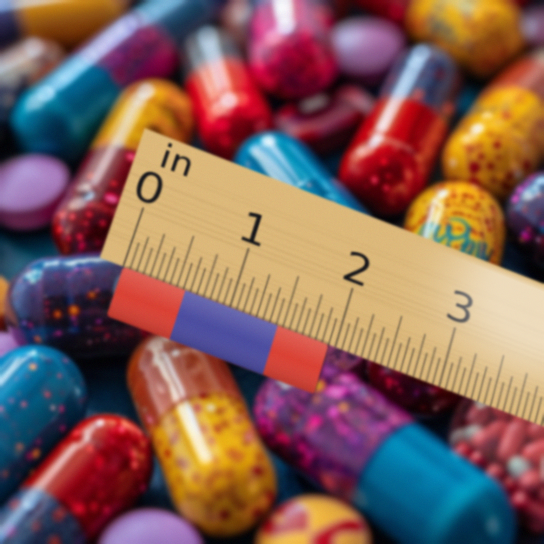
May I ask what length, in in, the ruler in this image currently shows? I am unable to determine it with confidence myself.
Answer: 1.9375 in
